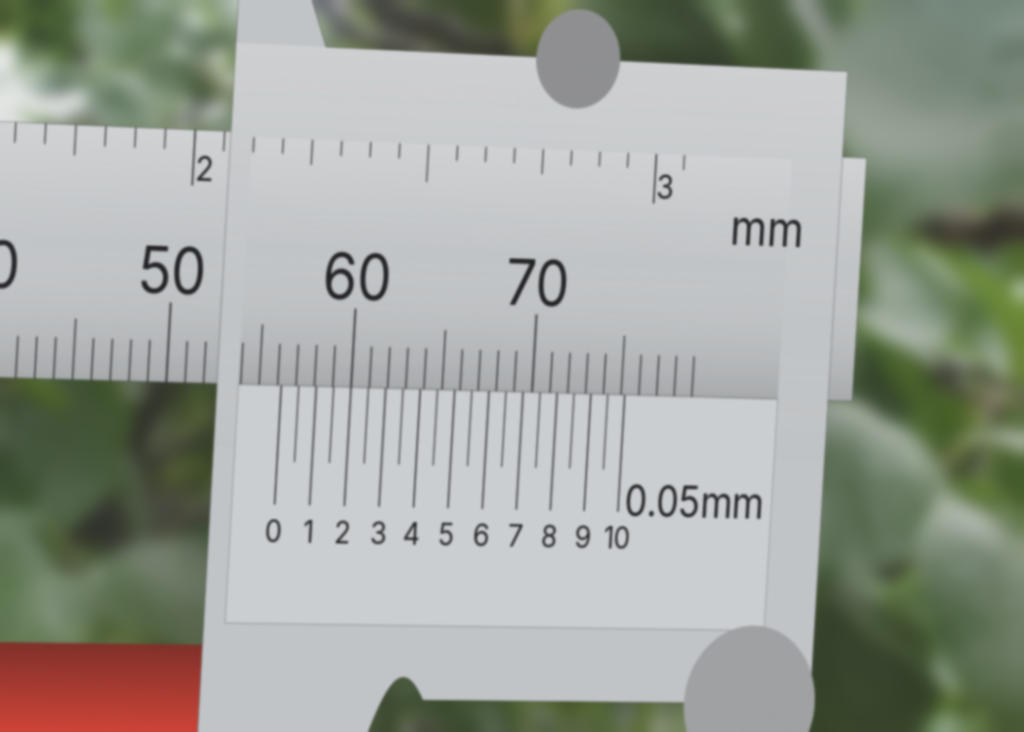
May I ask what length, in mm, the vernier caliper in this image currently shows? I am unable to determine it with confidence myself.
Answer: 56.2 mm
